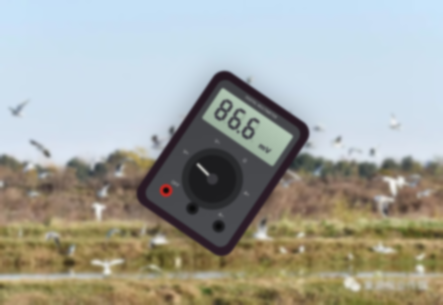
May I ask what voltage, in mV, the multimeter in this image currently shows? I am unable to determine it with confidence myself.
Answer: 86.6 mV
